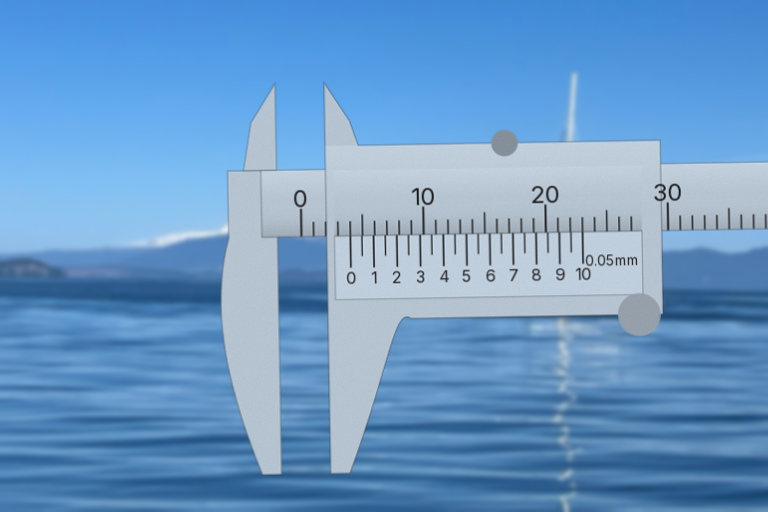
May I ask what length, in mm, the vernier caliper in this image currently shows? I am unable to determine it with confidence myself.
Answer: 4.0 mm
